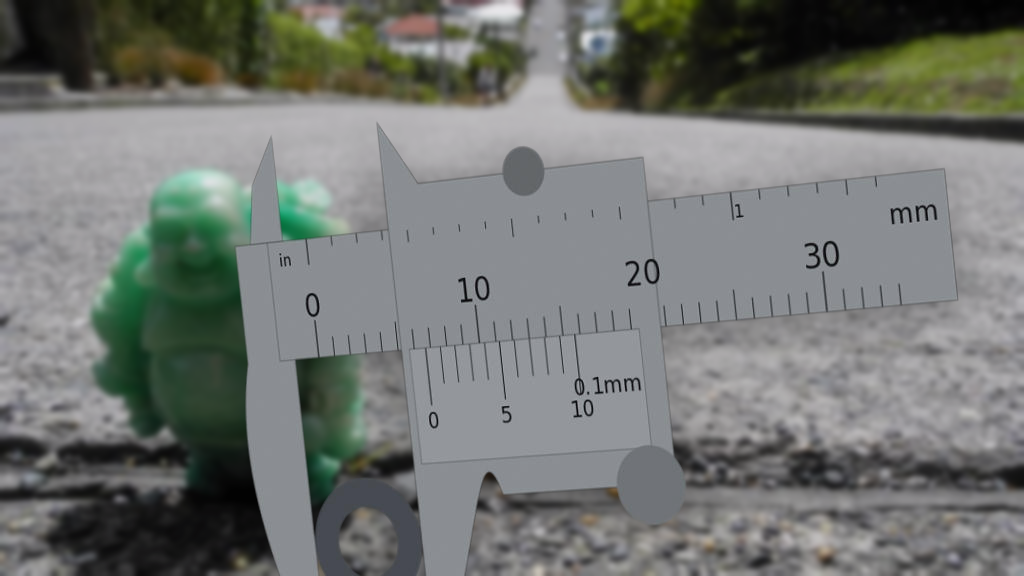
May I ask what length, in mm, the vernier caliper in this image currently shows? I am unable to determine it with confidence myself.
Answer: 6.7 mm
